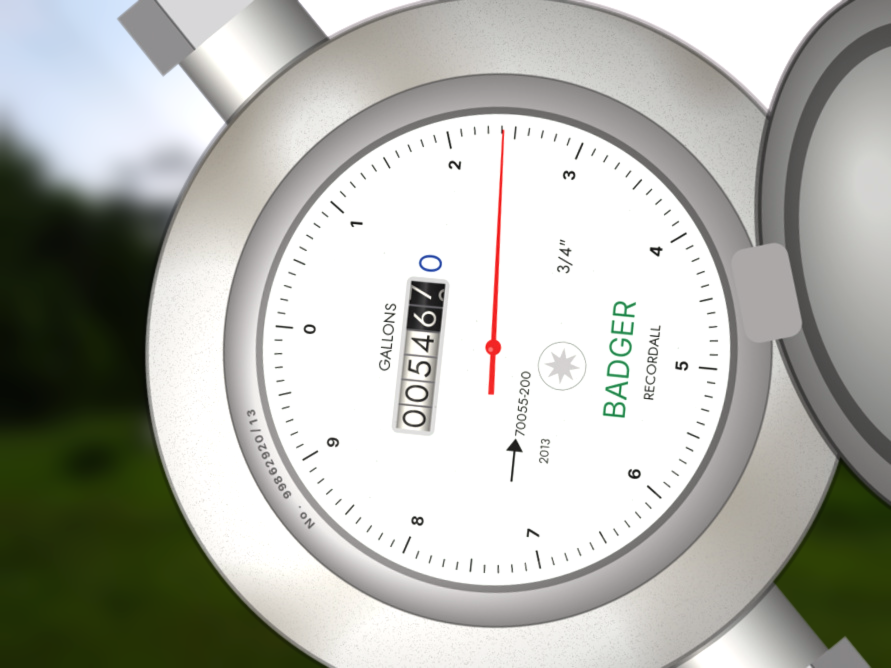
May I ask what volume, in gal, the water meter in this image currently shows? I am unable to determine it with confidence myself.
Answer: 54672.4 gal
